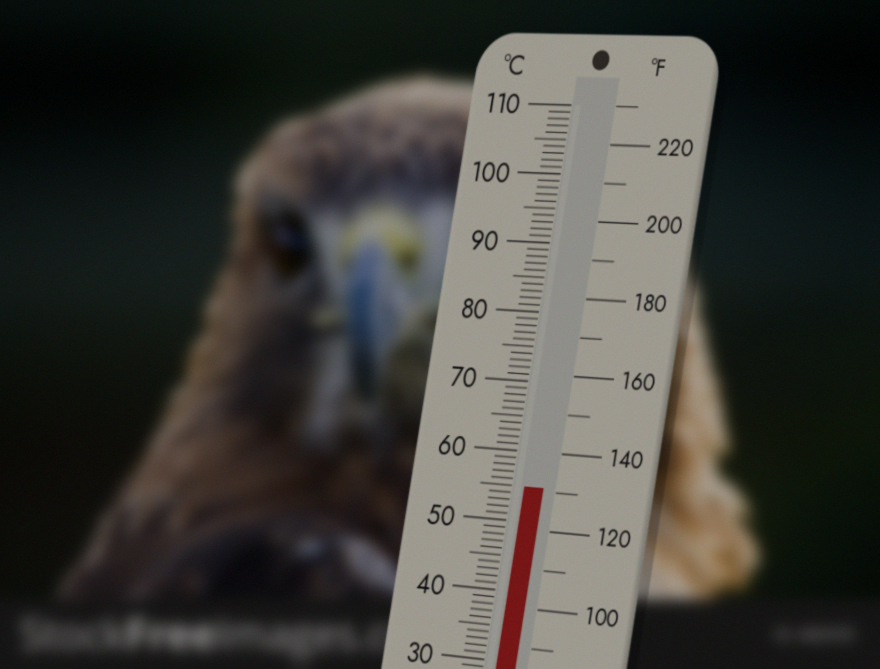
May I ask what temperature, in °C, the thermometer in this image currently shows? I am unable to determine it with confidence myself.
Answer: 55 °C
